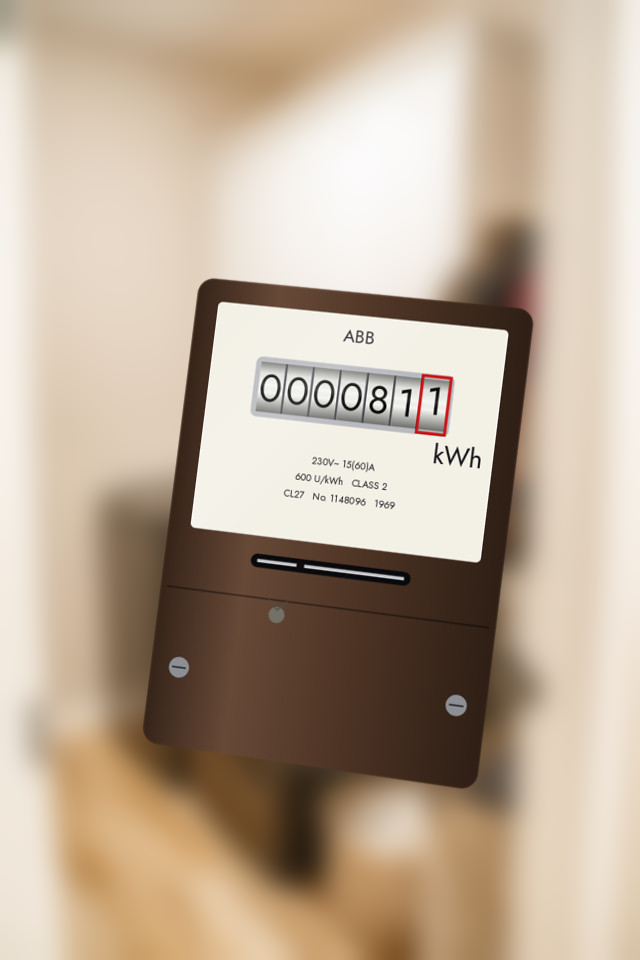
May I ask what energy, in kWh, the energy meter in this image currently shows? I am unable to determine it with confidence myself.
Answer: 81.1 kWh
